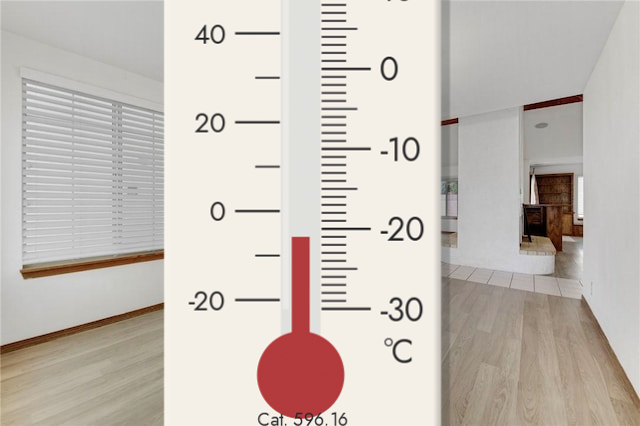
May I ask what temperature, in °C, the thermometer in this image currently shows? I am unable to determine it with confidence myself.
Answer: -21 °C
